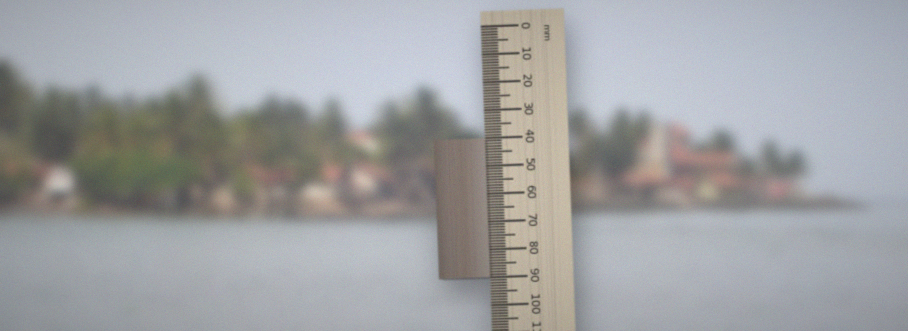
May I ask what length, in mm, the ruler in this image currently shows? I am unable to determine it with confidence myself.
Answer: 50 mm
